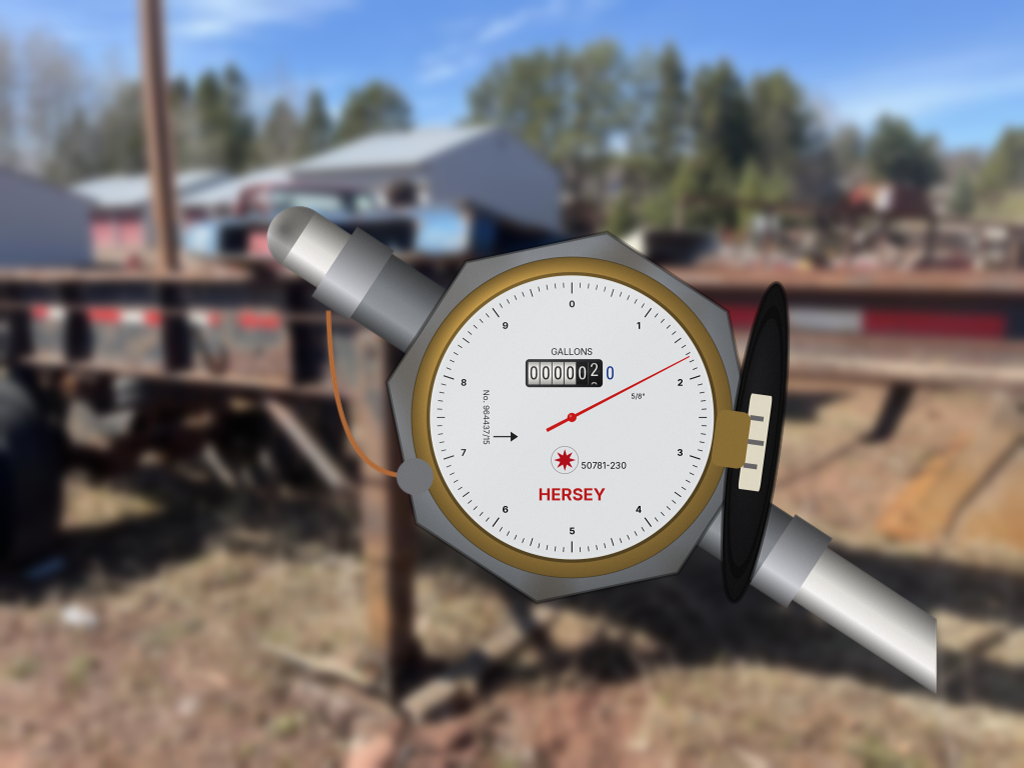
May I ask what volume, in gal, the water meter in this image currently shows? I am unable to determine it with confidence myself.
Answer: 21.7 gal
